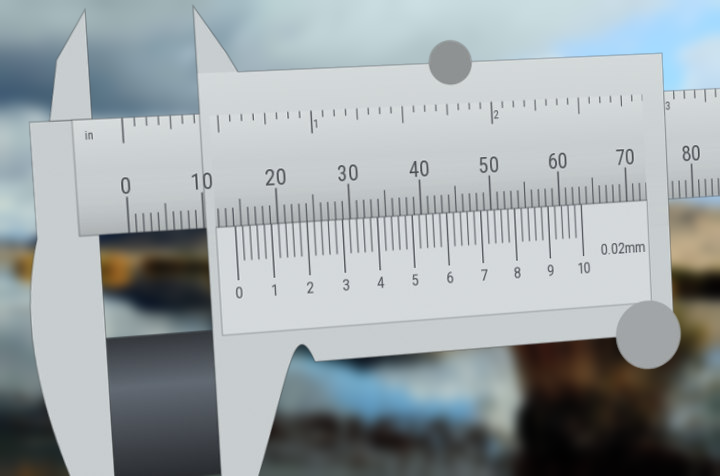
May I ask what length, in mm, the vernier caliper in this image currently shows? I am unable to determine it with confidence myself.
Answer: 14.2 mm
